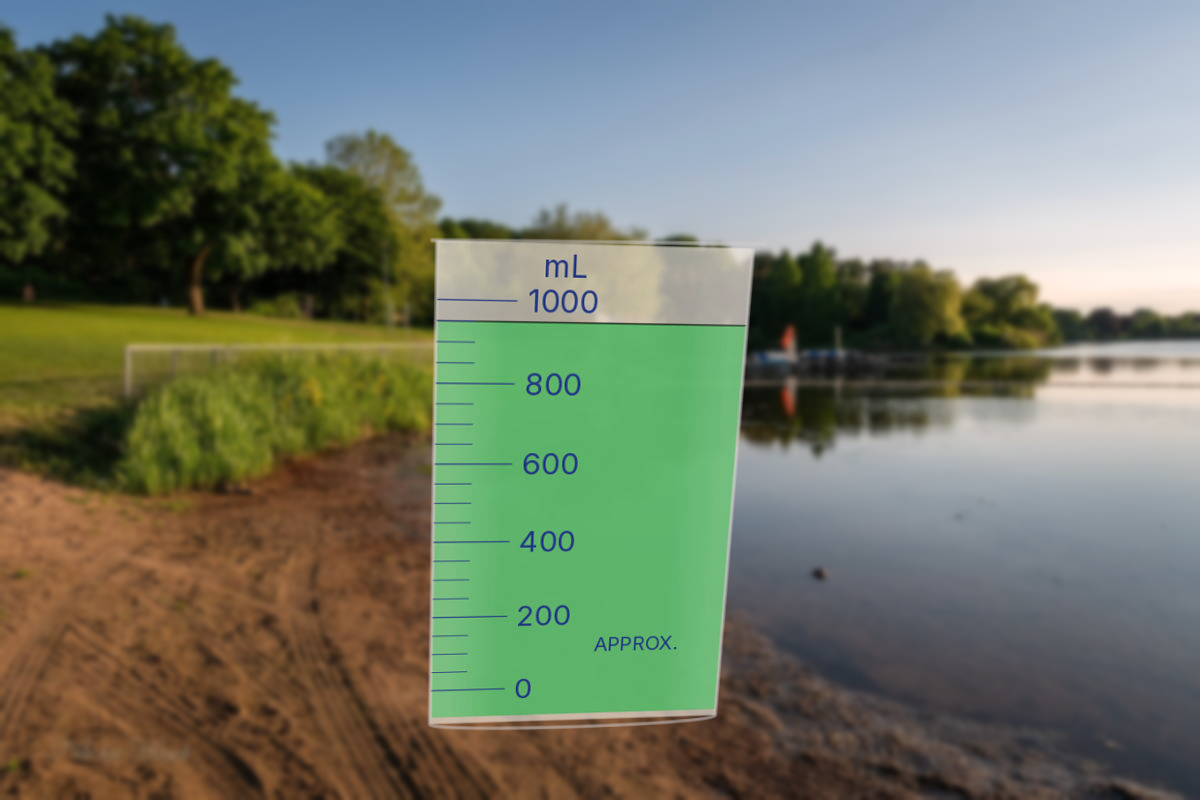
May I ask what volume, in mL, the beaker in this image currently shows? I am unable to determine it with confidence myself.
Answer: 950 mL
